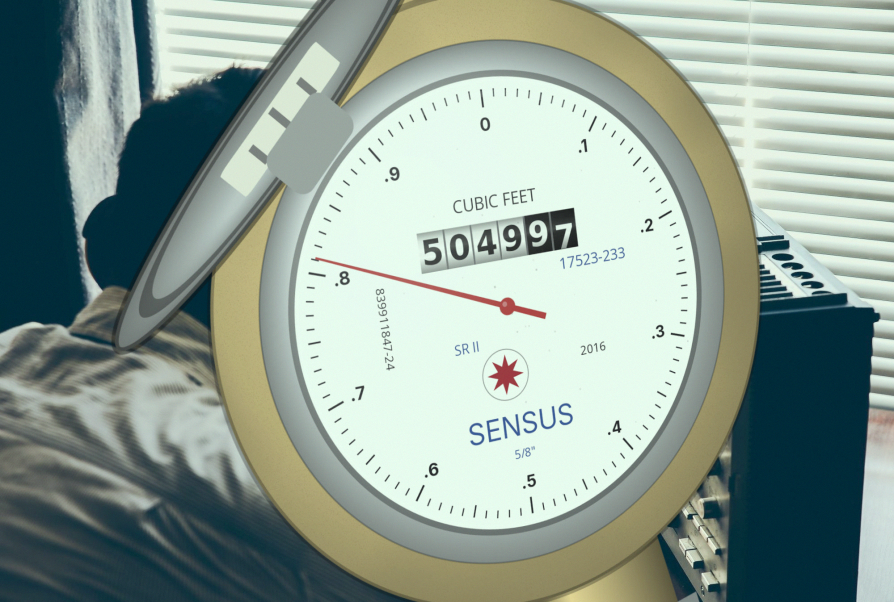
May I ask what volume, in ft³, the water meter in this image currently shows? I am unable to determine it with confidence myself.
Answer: 504996.81 ft³
